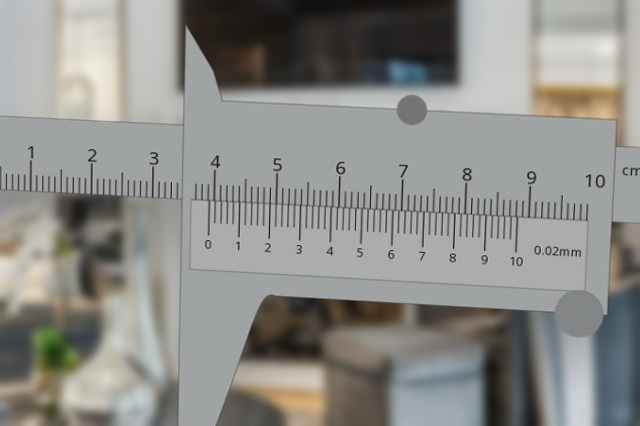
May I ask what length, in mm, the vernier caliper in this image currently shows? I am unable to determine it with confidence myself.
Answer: 39.2 mm
